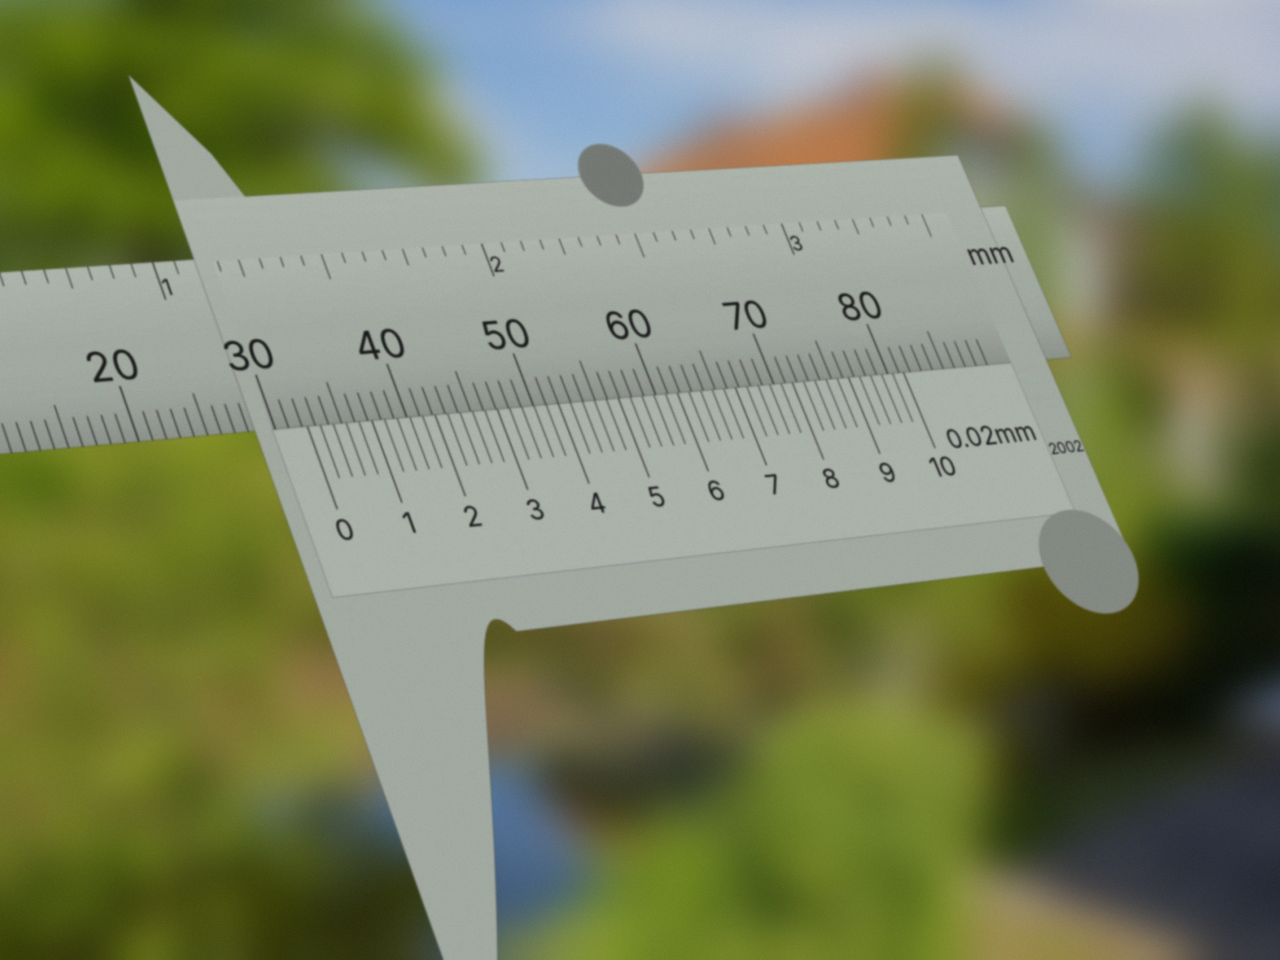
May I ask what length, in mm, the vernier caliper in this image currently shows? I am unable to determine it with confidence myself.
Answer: 32.4 mm
